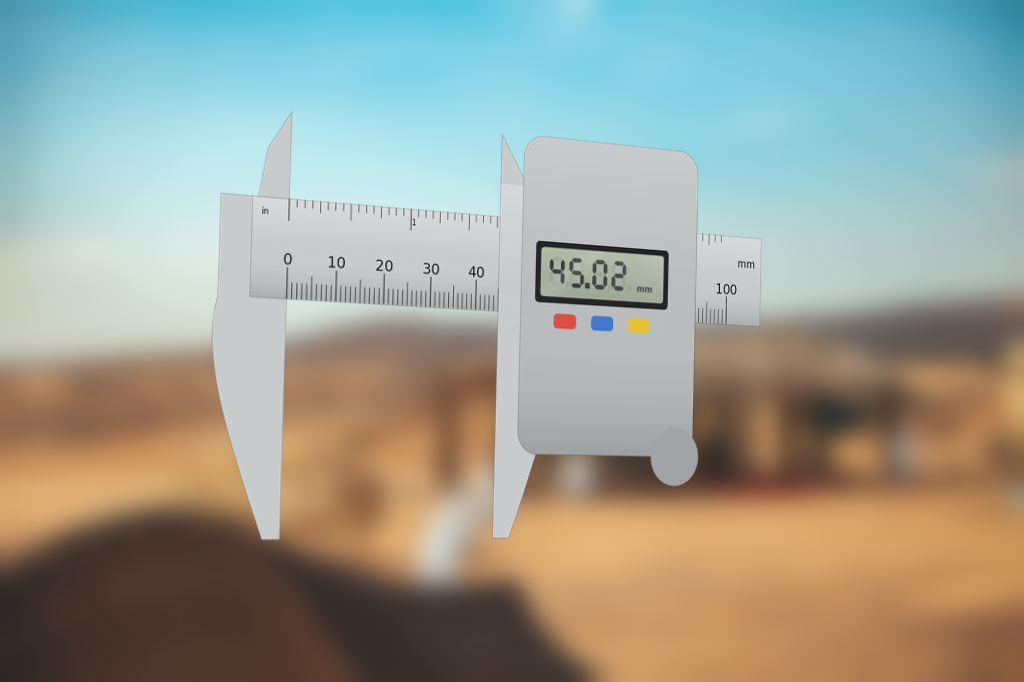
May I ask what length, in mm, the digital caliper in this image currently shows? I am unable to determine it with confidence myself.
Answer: 45.02 mm
